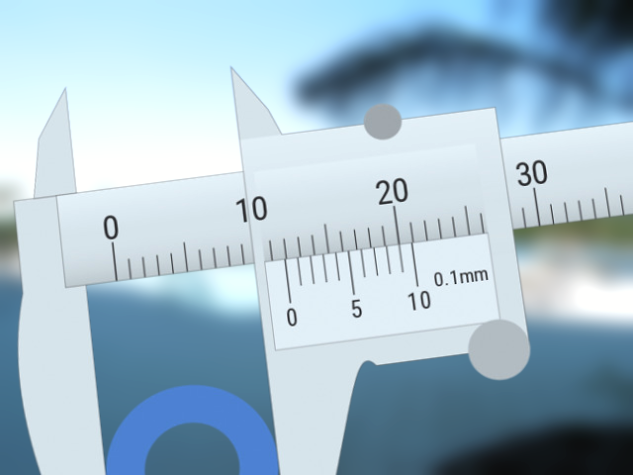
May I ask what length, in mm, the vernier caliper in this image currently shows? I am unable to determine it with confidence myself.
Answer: 11.9 mm
